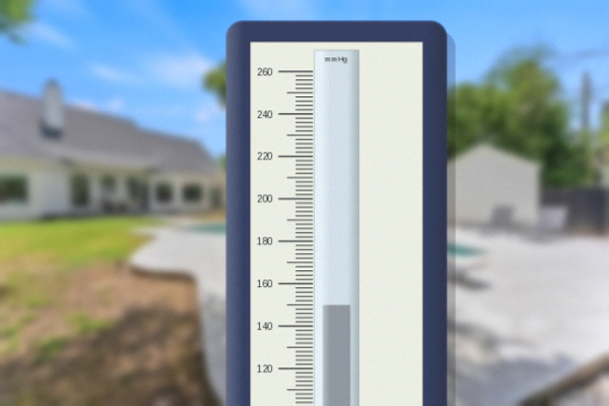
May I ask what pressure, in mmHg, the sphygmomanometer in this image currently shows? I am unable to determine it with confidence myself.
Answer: 150 mmHg
